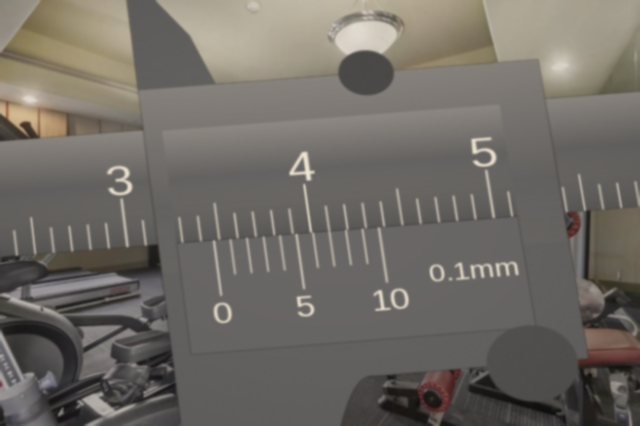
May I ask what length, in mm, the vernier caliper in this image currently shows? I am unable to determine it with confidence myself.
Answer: 34.7 mm
